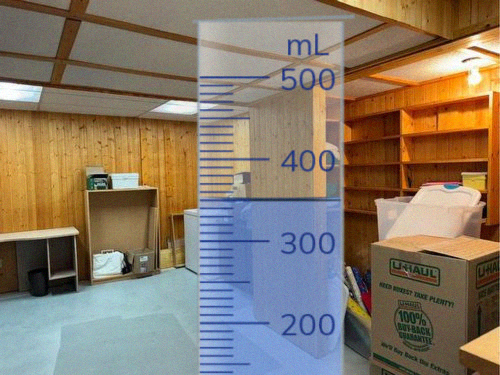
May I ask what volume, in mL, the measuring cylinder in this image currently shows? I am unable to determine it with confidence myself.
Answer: 350 mL
